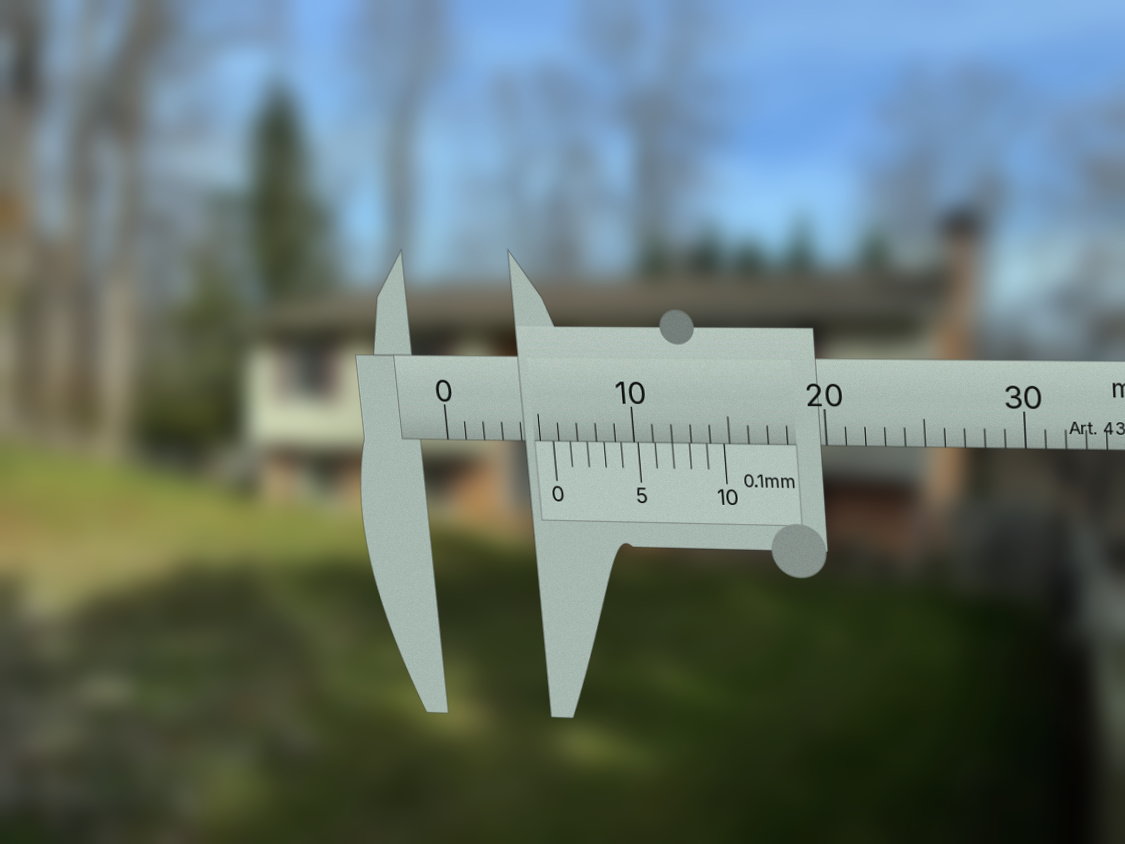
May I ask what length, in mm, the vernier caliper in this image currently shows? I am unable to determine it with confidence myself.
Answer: 5.7 mm
